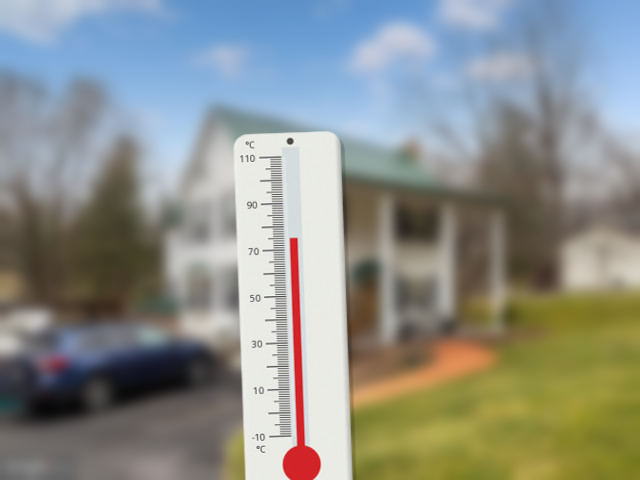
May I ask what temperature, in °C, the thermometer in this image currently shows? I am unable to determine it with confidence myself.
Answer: 75 °C
